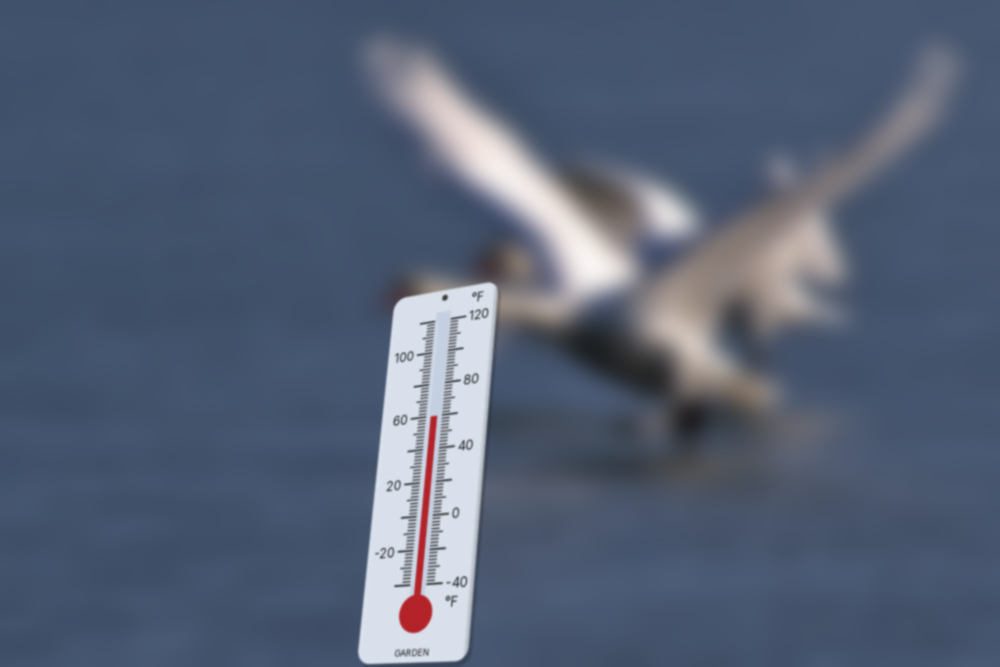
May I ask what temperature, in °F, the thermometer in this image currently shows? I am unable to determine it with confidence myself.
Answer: 60 °F
